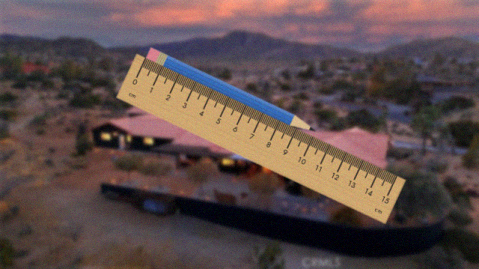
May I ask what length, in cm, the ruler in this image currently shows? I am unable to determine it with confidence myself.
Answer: 10 cm
